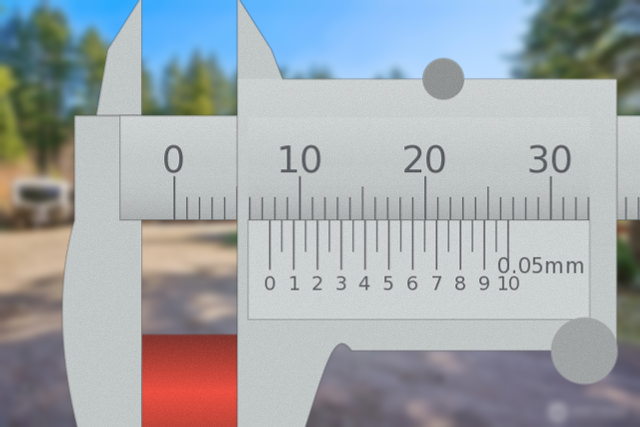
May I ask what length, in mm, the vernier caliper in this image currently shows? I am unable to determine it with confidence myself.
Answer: 7.6 mm
